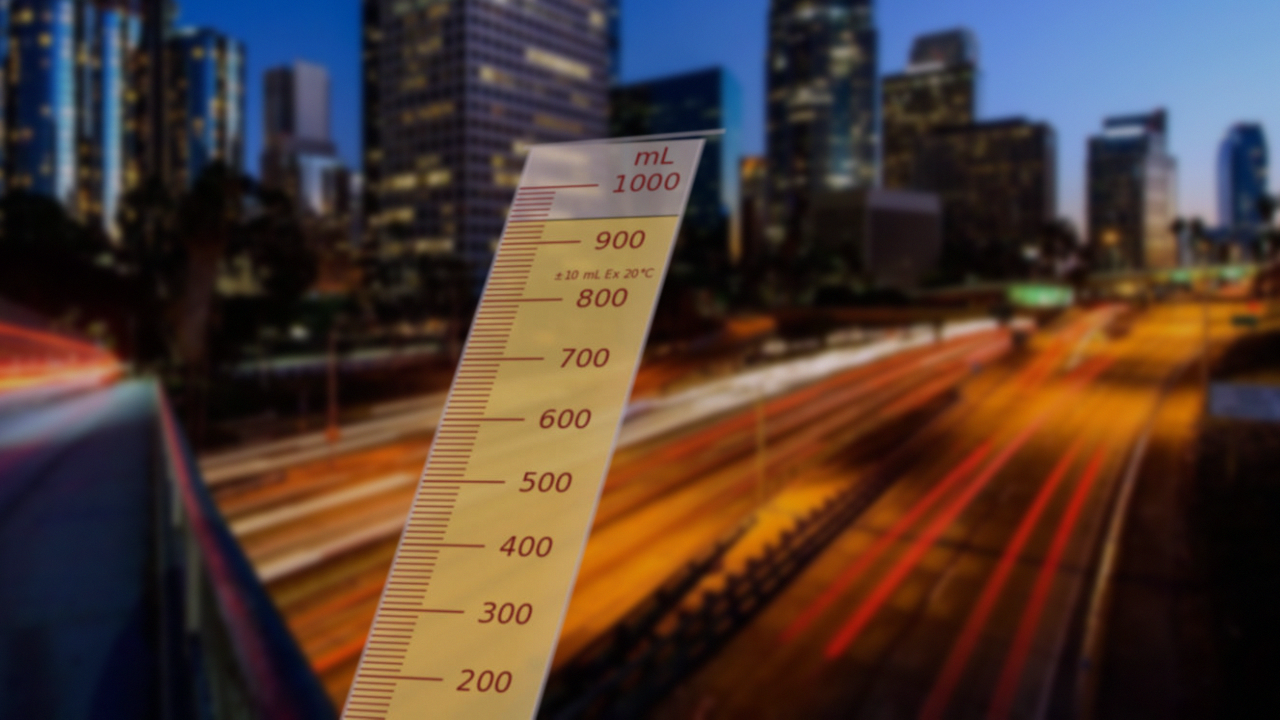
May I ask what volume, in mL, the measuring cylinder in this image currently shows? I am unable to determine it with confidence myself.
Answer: 940 mL
